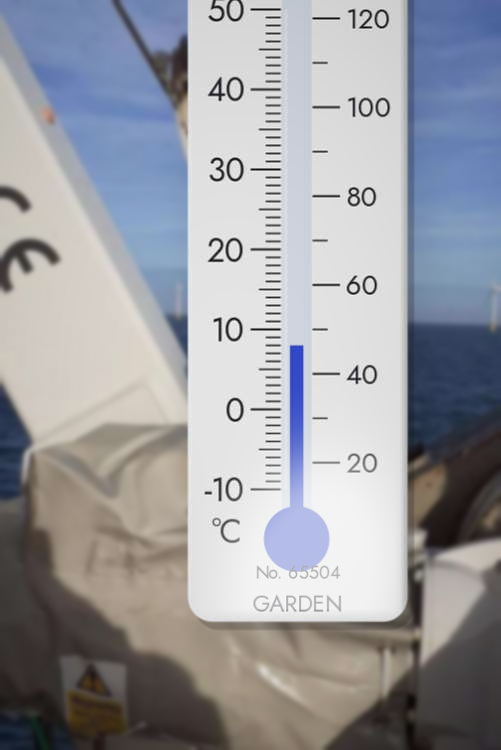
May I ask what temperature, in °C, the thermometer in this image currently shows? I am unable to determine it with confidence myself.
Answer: 8 °C
